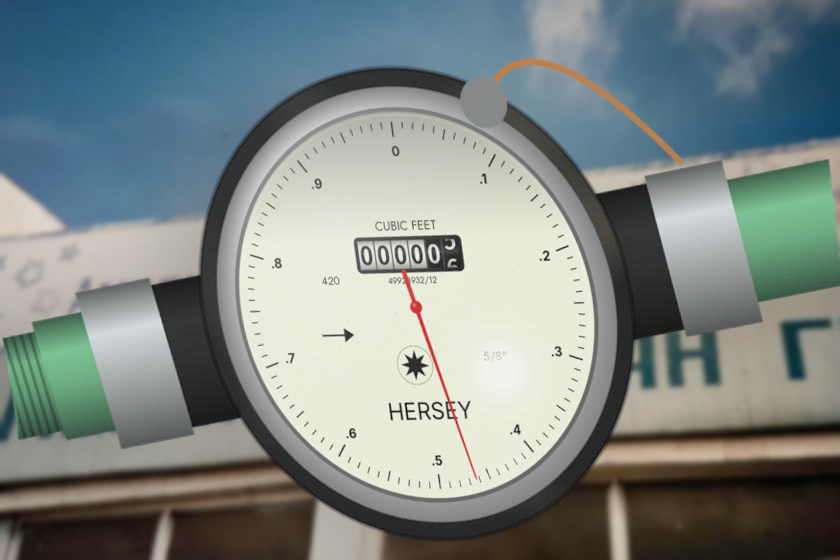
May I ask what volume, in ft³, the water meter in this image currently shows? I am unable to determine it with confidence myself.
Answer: 5.46 ft³
